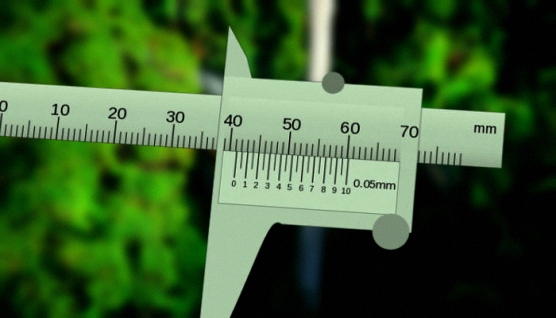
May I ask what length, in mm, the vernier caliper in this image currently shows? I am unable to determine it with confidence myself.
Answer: 41.2 mm
